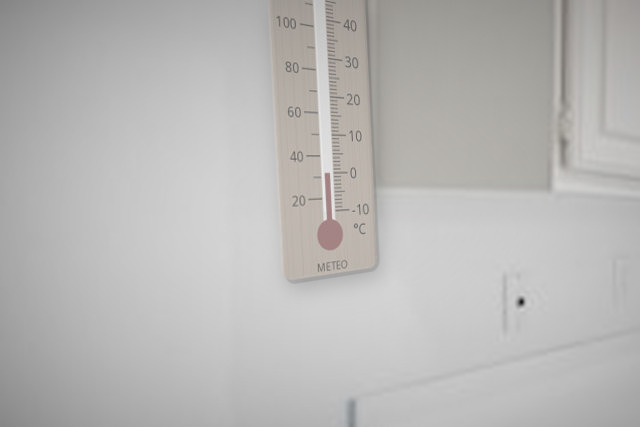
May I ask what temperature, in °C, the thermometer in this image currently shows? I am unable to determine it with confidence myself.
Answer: 0 °C
